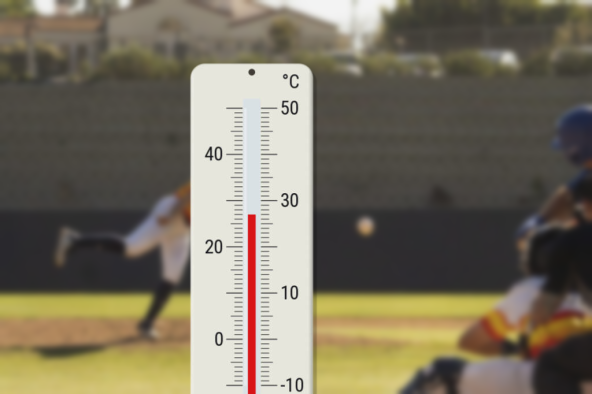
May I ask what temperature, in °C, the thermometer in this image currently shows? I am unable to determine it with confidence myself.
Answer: 27 °C
